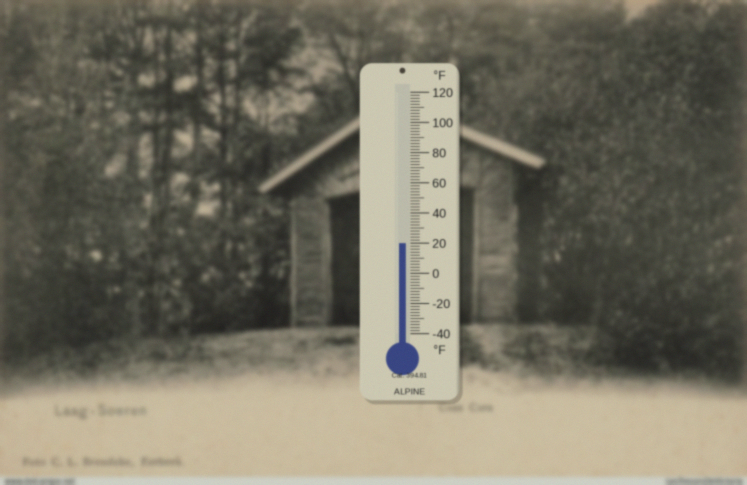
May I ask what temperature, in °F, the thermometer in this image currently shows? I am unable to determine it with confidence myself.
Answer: 20 °F
